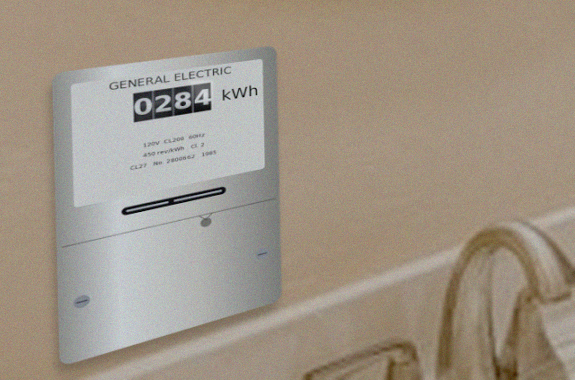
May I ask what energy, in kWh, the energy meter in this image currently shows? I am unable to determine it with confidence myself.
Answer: 284 kWh
